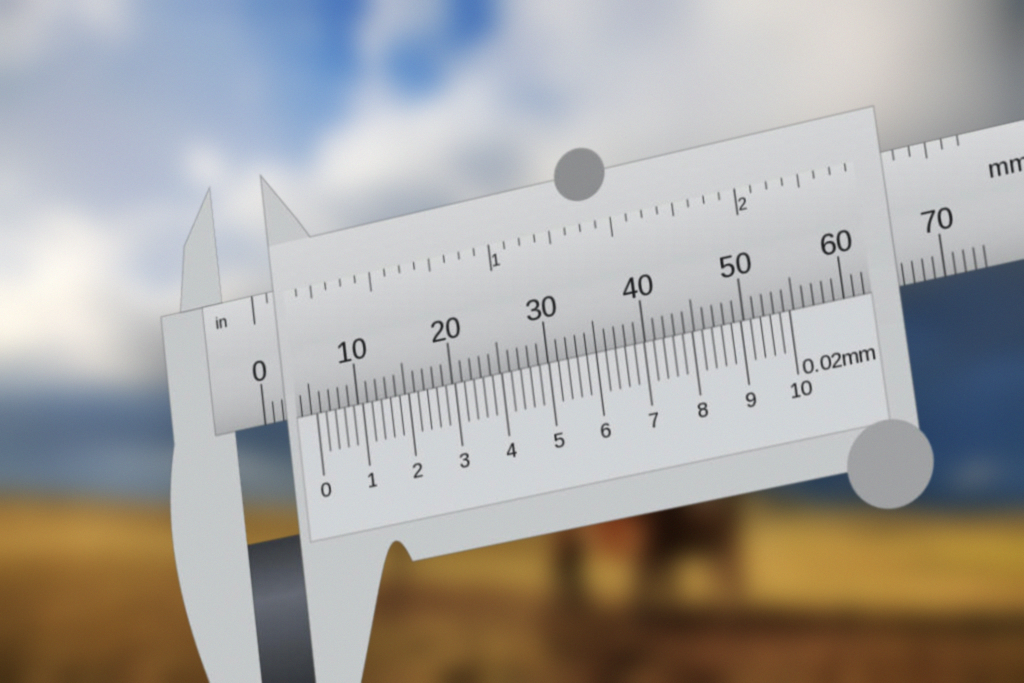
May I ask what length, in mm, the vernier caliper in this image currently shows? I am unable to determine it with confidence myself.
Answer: 5.6 mm
